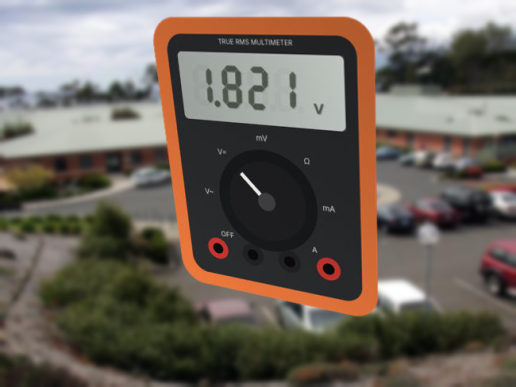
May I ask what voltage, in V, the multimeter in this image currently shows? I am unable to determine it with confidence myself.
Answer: 1.821 V
